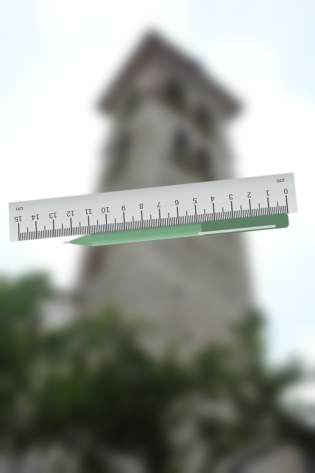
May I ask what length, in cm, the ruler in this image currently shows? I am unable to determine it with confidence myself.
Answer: 12.5 cm
